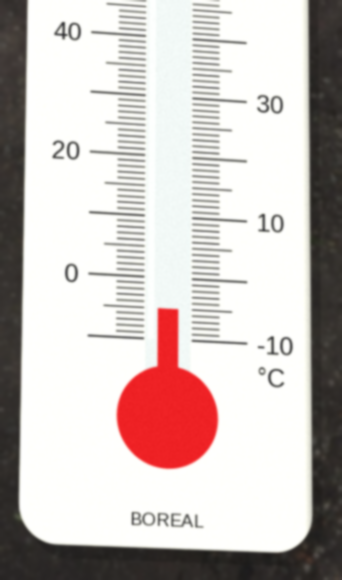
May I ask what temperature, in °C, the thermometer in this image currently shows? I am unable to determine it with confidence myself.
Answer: -5 °C
